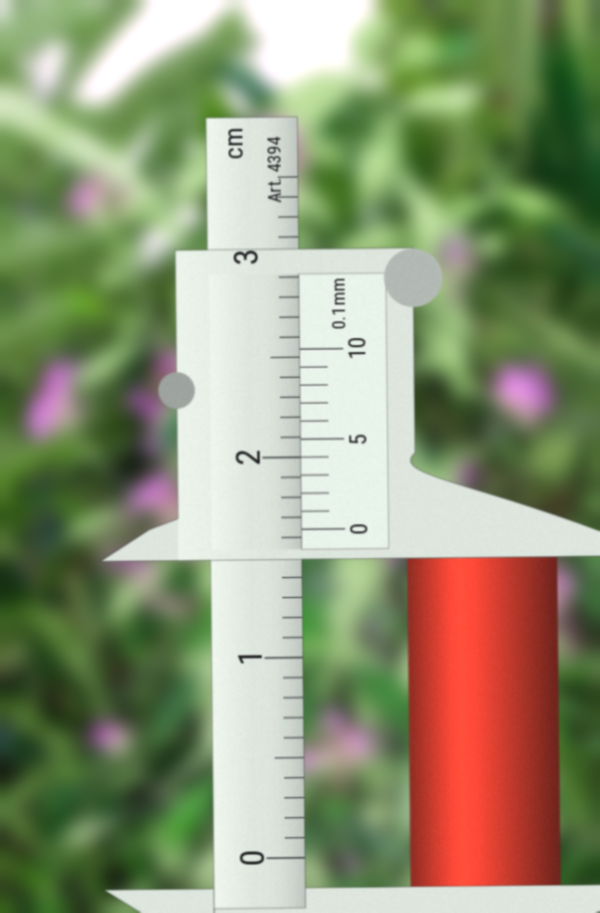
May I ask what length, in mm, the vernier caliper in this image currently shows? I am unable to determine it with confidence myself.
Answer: 16.4 mm
